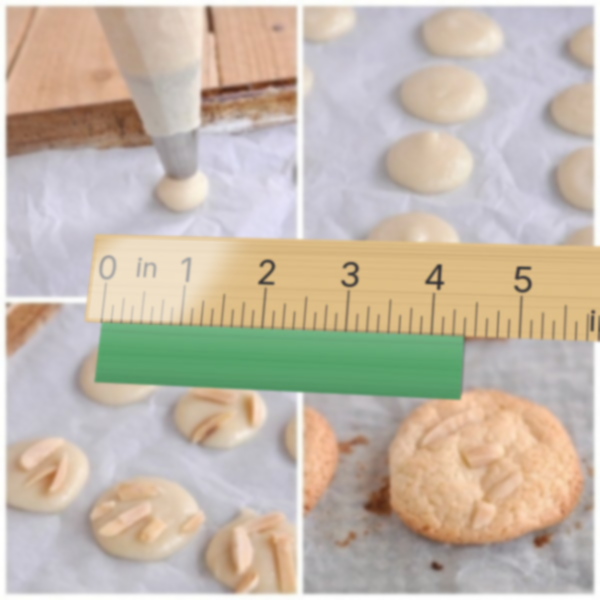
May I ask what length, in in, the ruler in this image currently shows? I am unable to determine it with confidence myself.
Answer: 4.375 in
